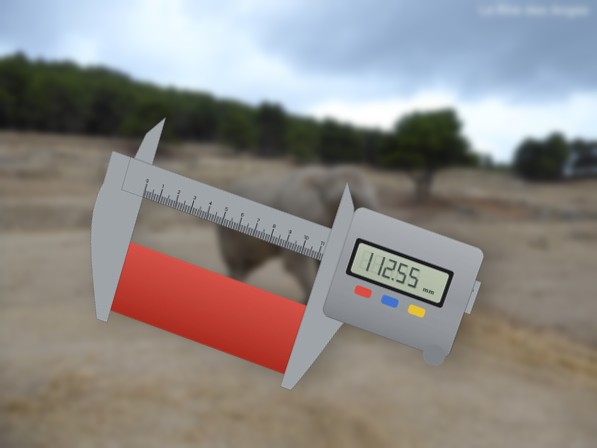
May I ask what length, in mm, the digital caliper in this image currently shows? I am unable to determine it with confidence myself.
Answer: 112.55 mm
